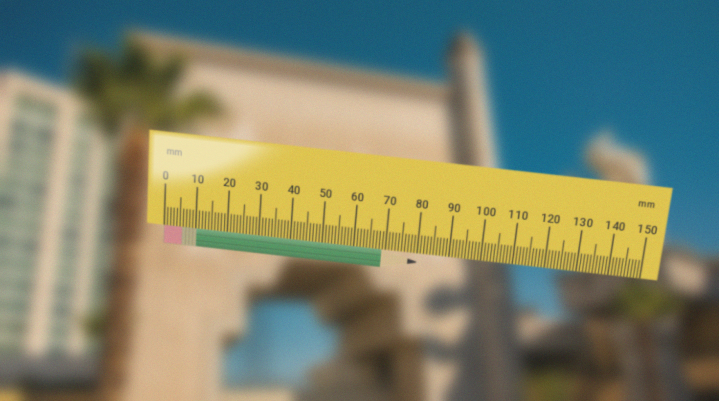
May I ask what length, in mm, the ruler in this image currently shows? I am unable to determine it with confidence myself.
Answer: 80 mm
